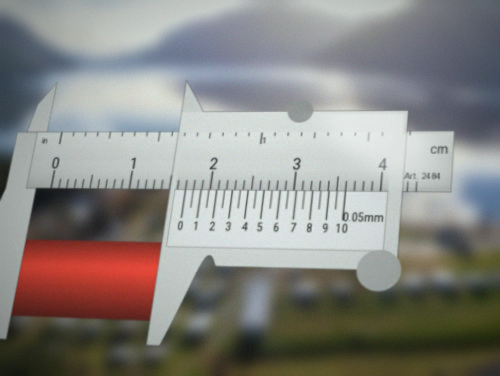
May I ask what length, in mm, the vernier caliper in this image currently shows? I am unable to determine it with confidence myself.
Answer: 17.0 mm
